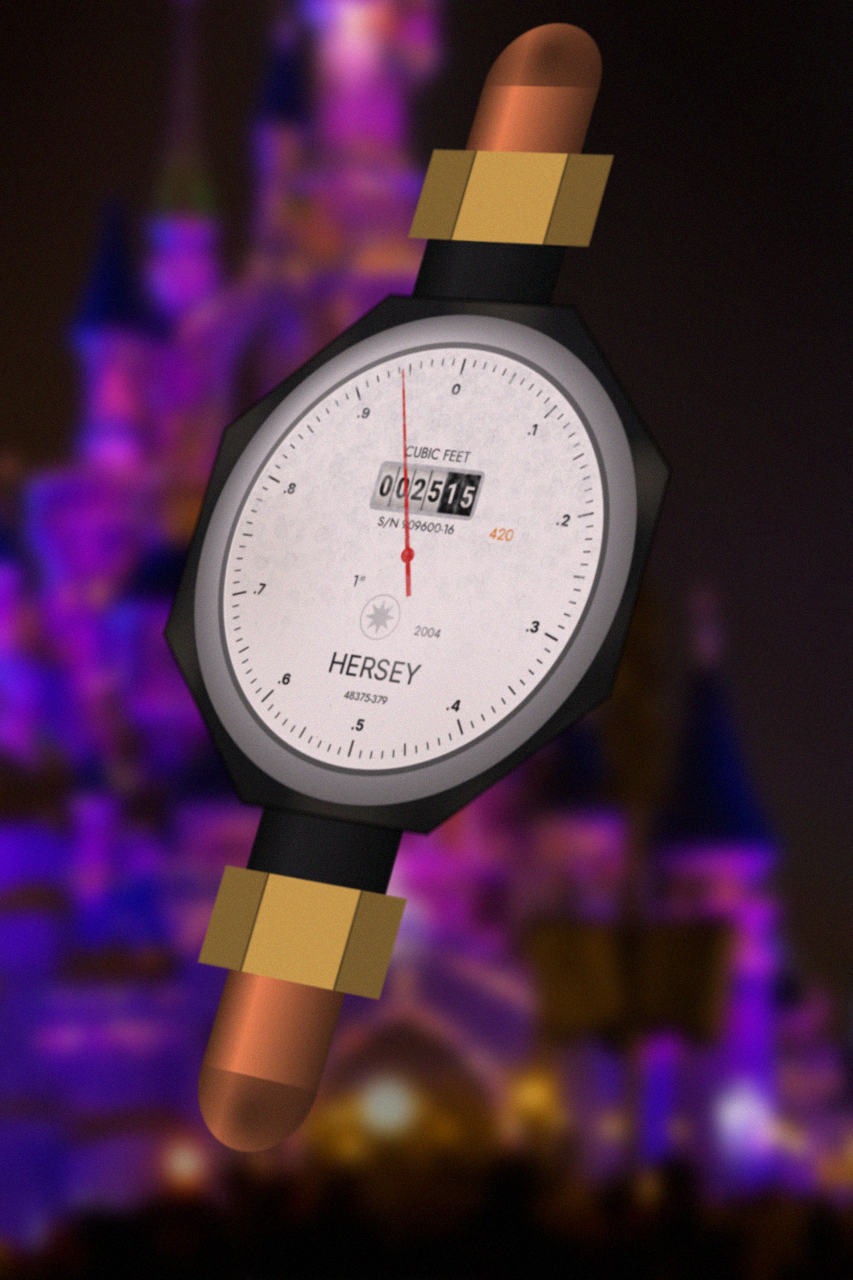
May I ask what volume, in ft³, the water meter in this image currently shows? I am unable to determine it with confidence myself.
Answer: 2514.94 ft³
